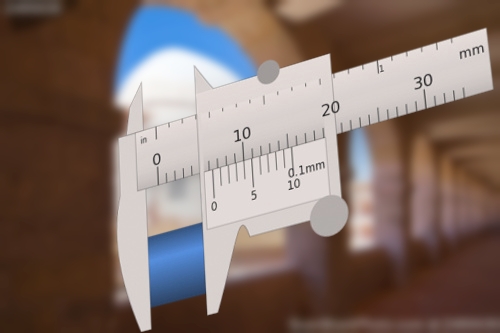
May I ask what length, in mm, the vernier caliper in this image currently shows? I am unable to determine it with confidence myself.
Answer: 6.4 mm
